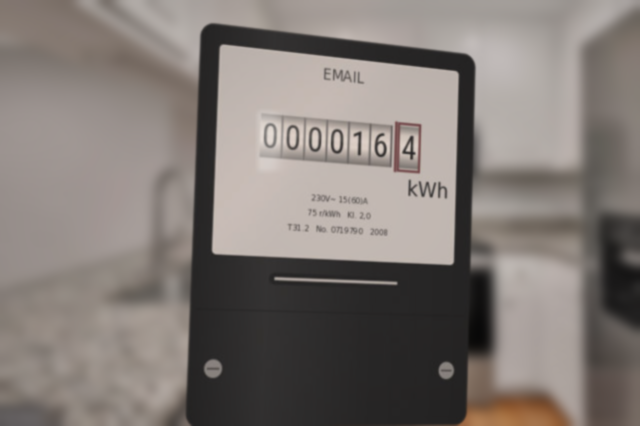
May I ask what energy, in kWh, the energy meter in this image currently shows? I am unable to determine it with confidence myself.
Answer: 16.4 kWh
